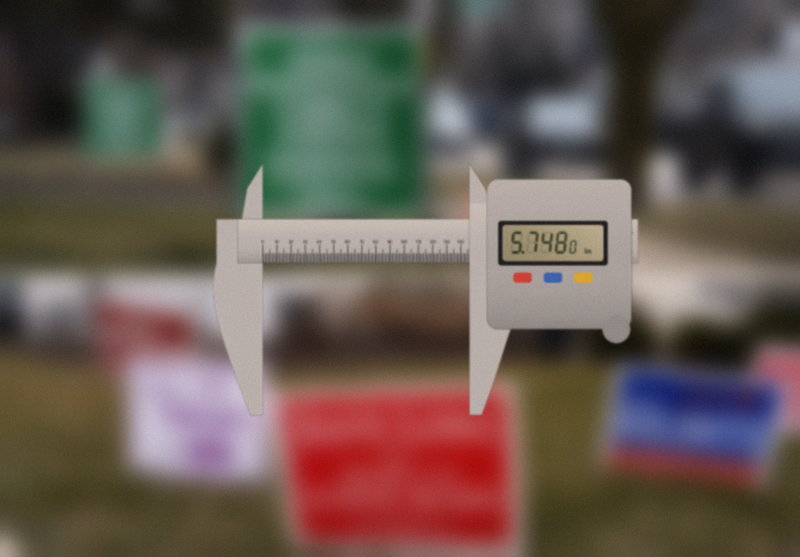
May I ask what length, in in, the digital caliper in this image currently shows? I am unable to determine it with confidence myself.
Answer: 5.7480 in
